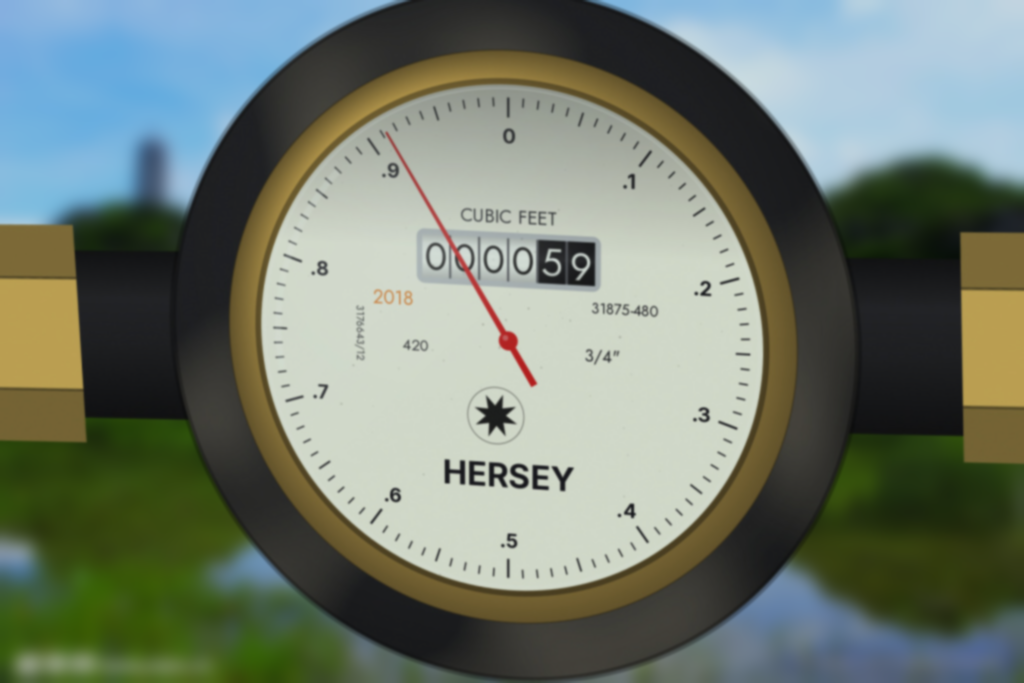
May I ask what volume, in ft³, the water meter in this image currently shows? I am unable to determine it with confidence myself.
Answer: 58.91 ft³
